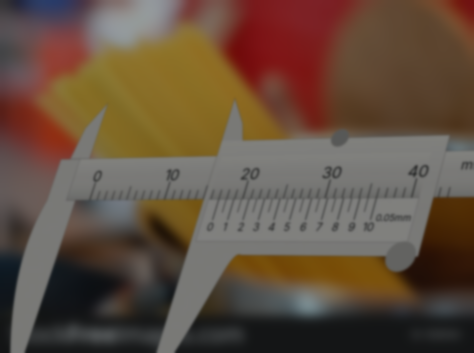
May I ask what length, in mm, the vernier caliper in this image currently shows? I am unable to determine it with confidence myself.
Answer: 17.0 mm
